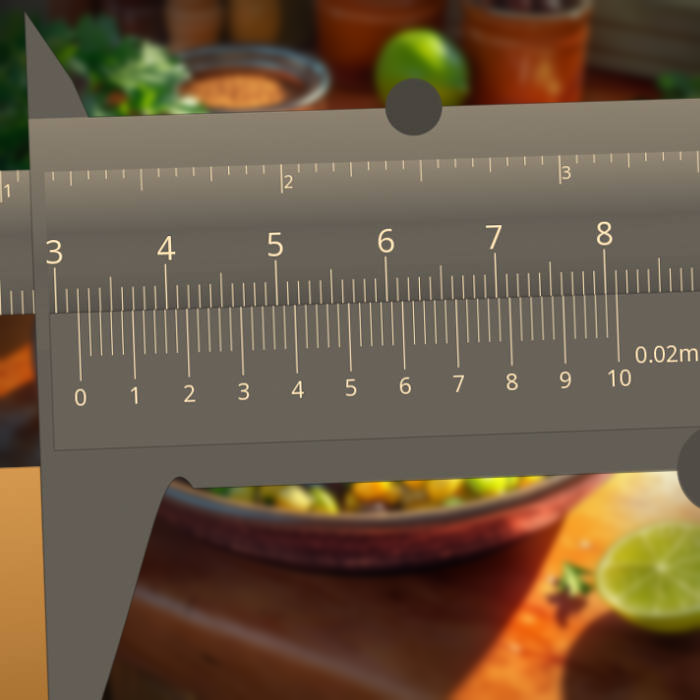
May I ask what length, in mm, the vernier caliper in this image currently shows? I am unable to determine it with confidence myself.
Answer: 32.0 mm
